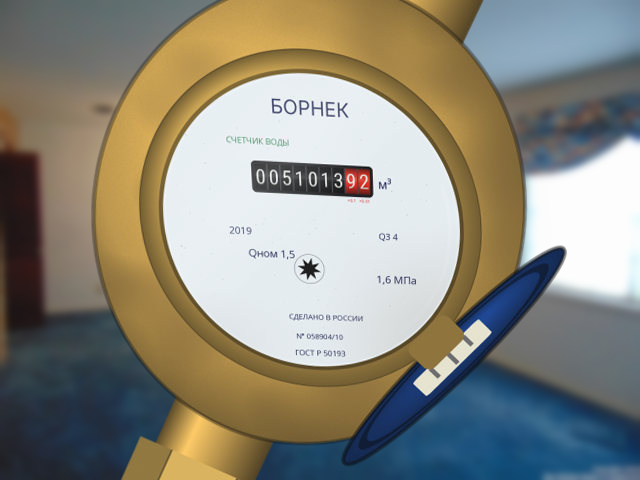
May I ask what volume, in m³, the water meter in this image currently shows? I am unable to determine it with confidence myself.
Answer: 51013.92 m³
